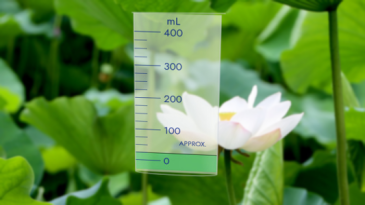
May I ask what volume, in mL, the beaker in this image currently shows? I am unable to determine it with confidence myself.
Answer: 25 mL
